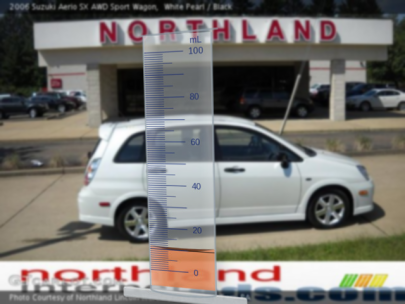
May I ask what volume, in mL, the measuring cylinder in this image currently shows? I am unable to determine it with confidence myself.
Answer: 10 mL
